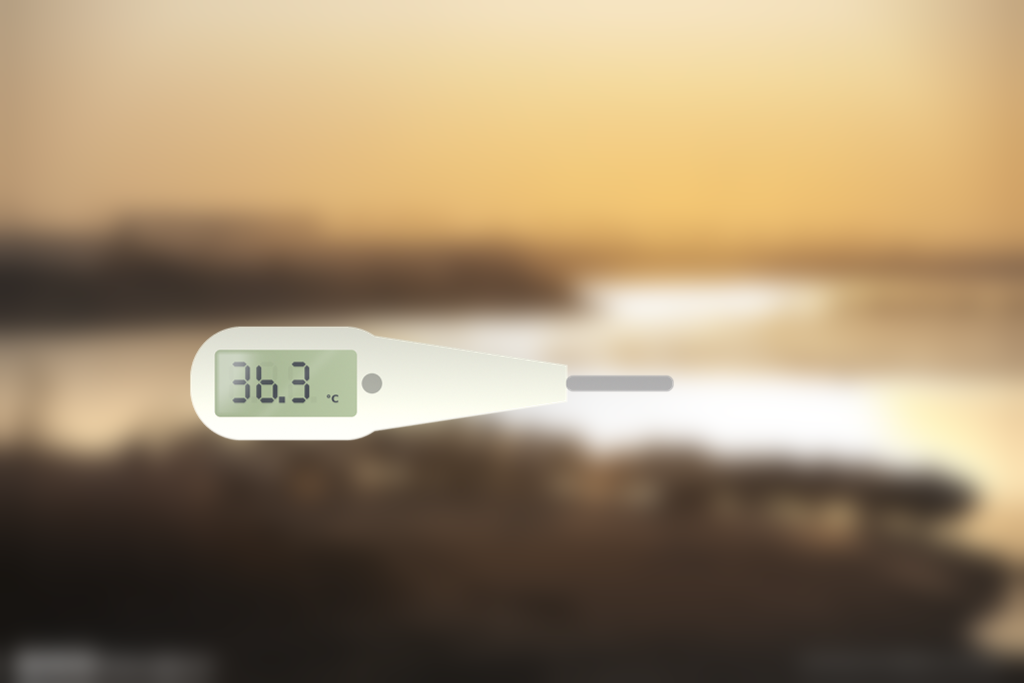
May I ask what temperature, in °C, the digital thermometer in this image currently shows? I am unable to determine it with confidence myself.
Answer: 36.3 °C
